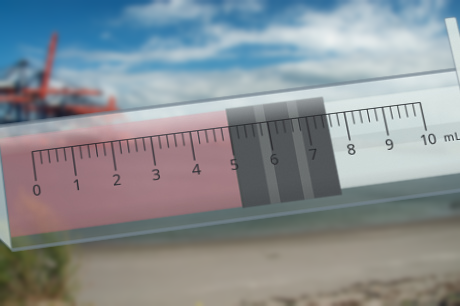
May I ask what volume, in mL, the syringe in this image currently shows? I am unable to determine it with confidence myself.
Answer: 5 mL
